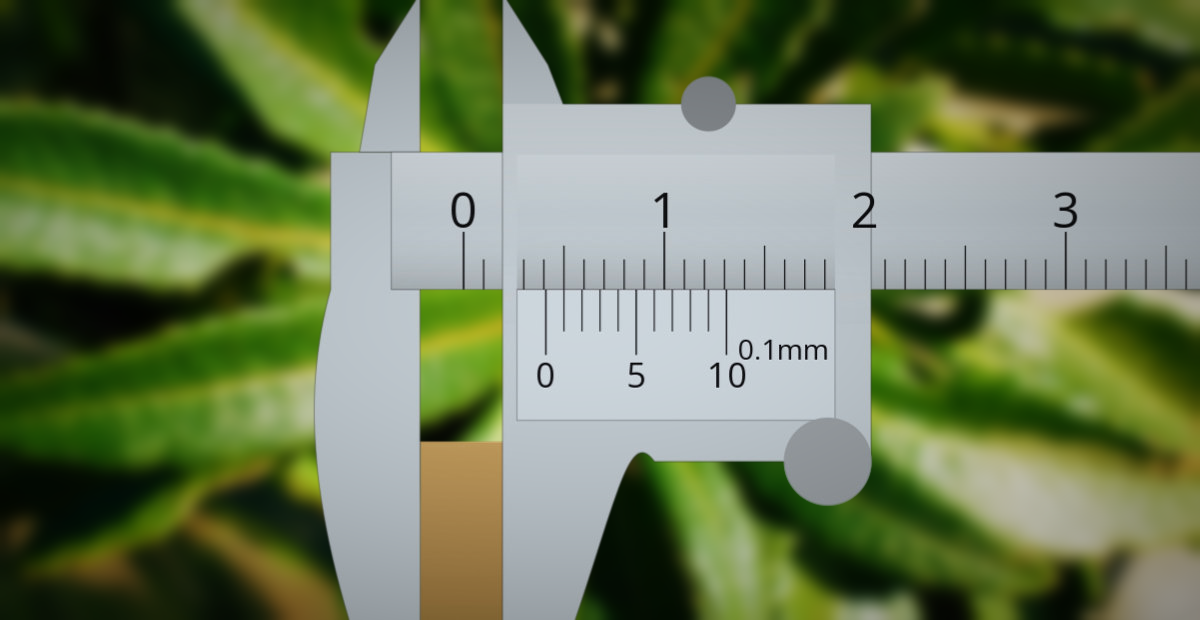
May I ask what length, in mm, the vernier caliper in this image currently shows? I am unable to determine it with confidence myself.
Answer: 4.1 mm
